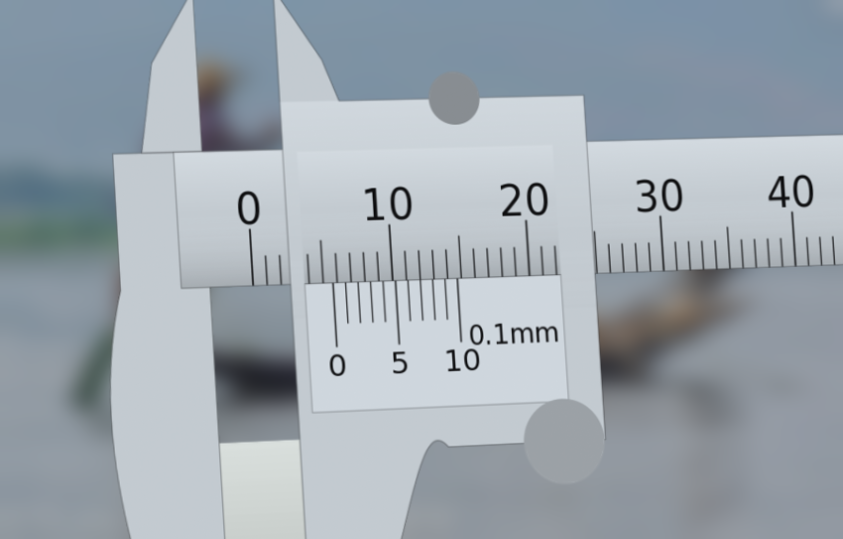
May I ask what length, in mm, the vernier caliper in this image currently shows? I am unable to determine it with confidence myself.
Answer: 5.7 mm
